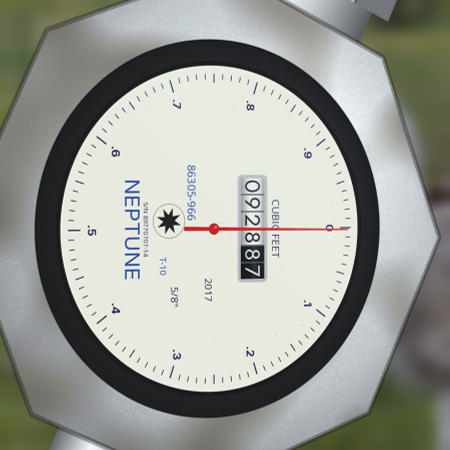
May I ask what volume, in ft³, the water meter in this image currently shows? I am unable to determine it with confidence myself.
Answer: 92887.00 ft³
